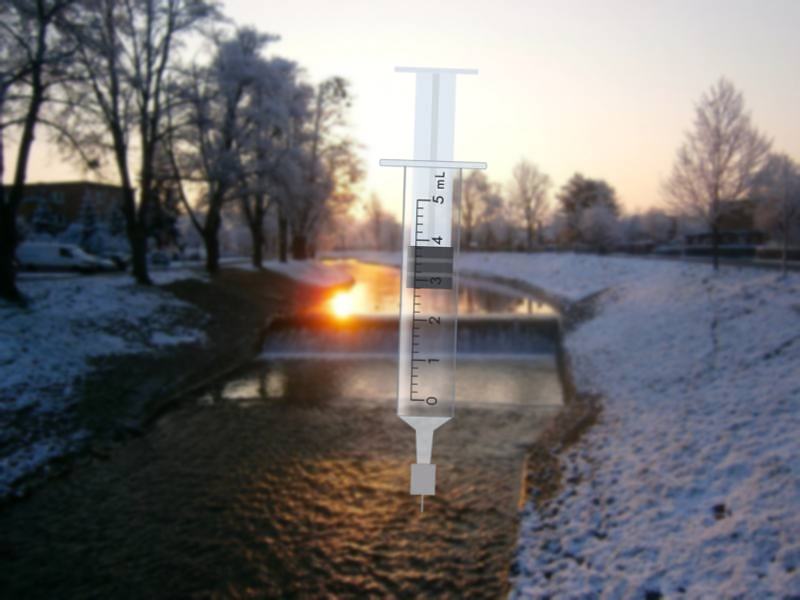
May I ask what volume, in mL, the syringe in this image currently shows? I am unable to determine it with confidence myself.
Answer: 2.8 mL
